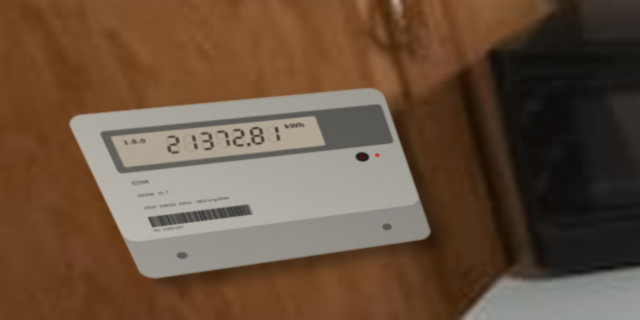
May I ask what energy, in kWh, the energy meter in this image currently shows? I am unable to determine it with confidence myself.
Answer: 21372.81 kWh
